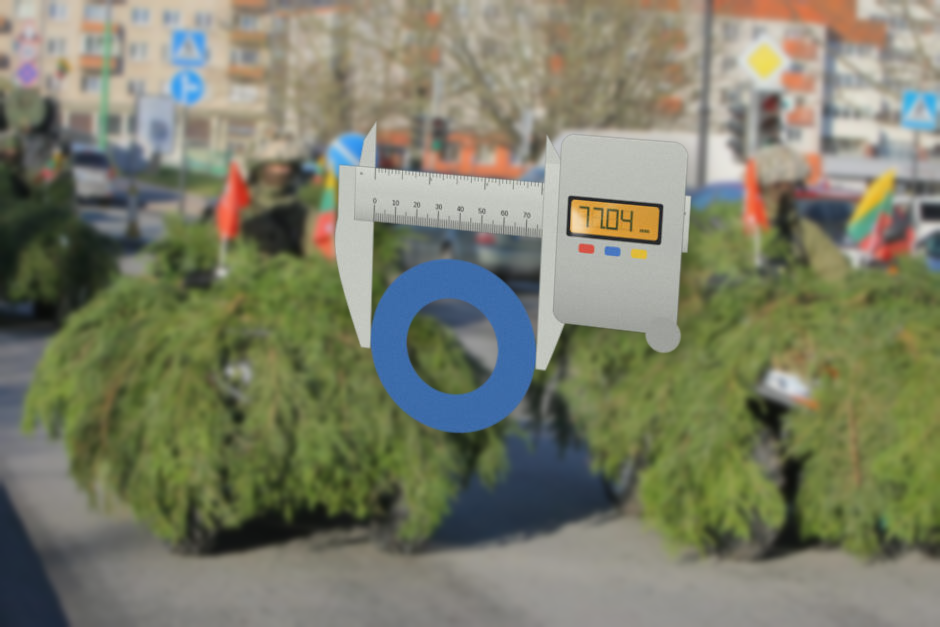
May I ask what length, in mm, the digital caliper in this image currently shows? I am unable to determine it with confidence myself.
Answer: 77.04 mm
